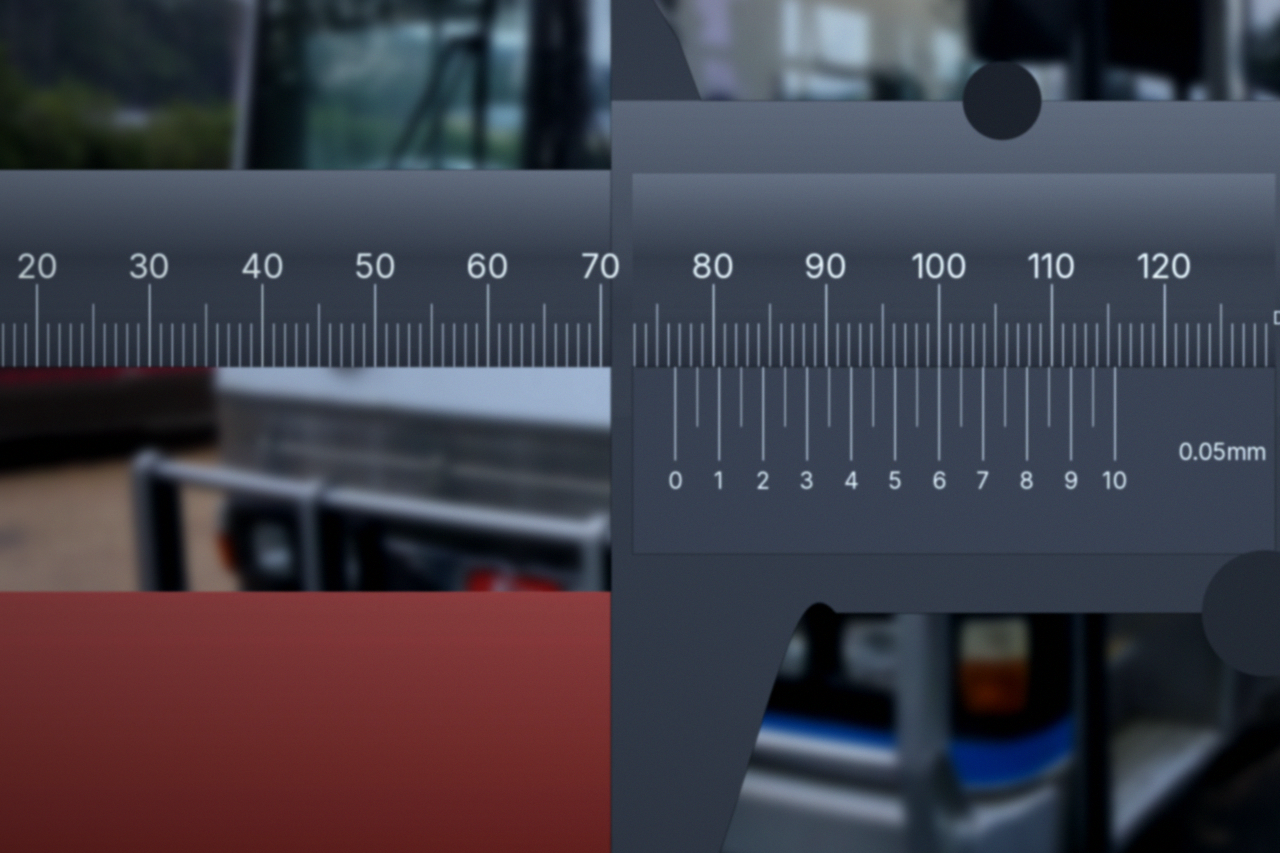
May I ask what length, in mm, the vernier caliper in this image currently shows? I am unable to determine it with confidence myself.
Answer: 76.6 mm
